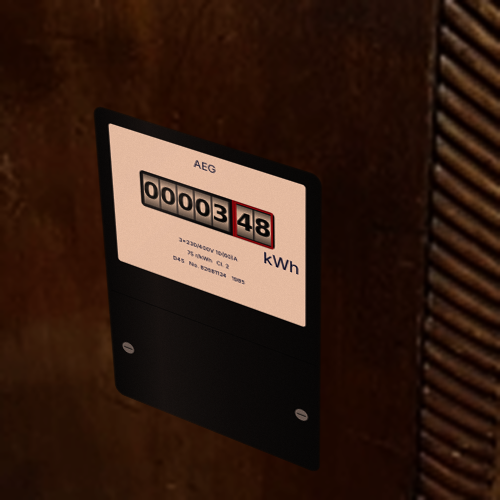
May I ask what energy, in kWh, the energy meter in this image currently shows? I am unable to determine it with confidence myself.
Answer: 3.48 kWh
